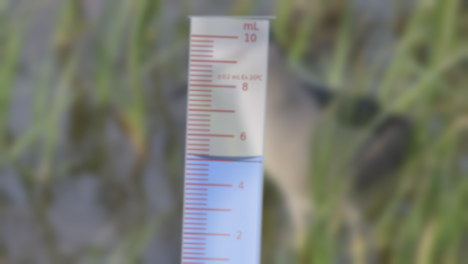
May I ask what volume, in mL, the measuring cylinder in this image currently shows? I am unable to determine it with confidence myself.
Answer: 5 mL
